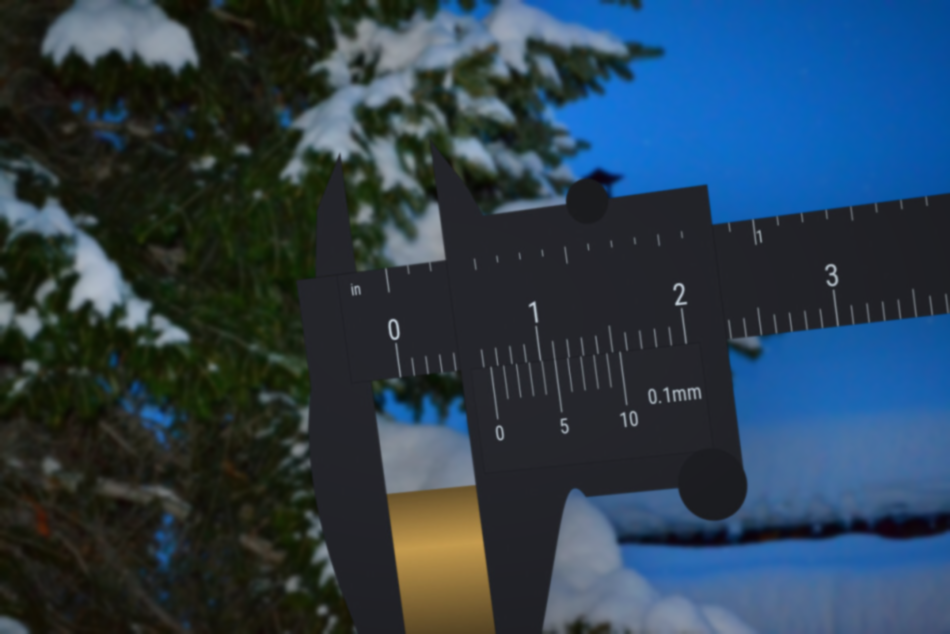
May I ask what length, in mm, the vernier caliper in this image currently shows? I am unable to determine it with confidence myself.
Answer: 6.5 mm
